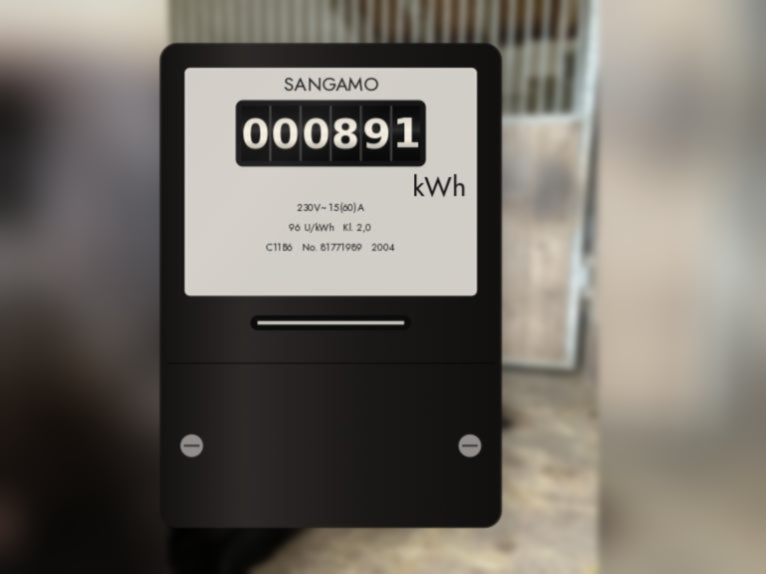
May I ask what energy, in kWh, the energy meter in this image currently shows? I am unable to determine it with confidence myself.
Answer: 891 kWh
